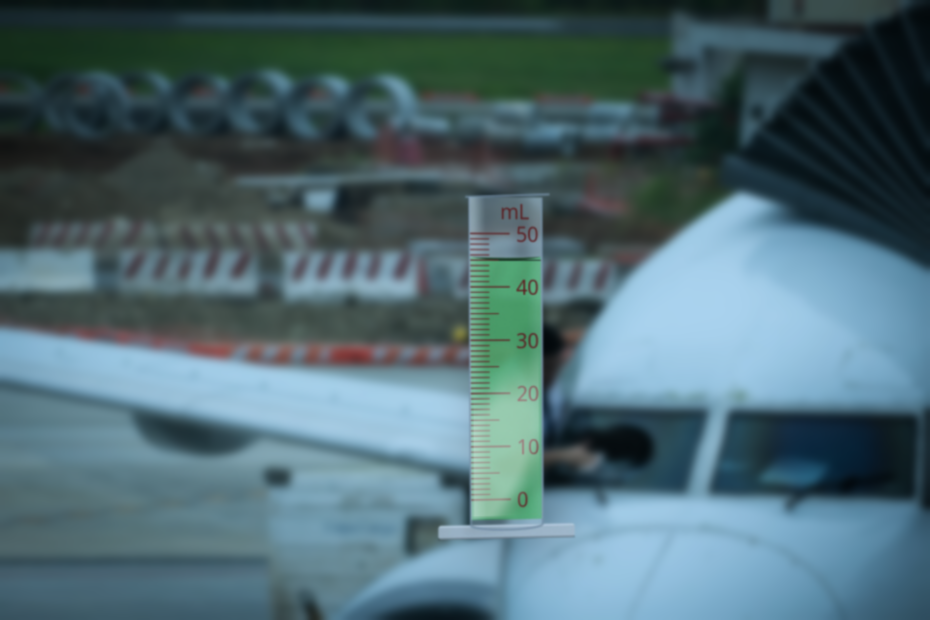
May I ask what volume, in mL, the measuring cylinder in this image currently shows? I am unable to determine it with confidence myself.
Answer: 45 mL
